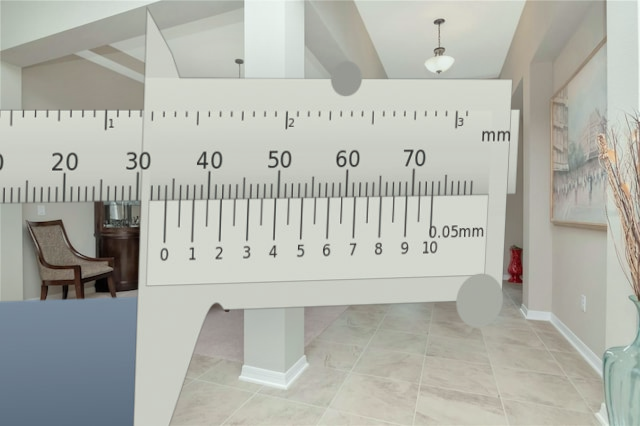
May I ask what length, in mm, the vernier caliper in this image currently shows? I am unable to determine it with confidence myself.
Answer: 34.0 mm
